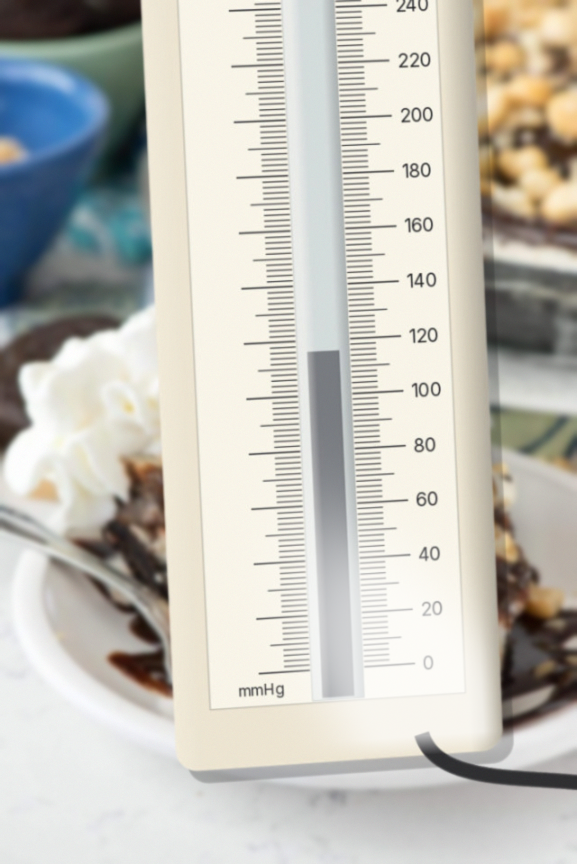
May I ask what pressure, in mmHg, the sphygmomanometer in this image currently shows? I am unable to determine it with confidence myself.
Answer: 116 mmHg
